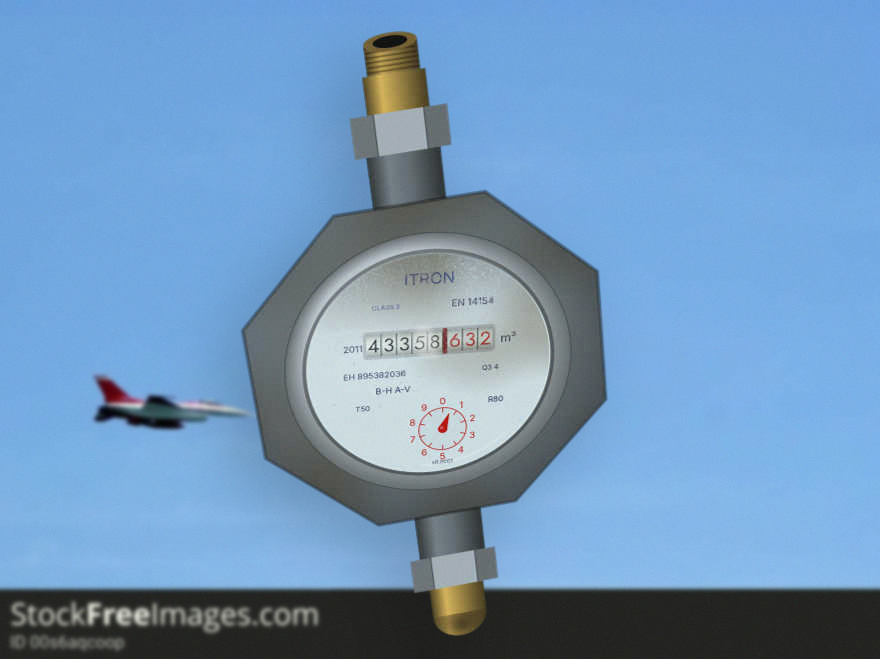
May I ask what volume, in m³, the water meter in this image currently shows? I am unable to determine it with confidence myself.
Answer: 43358.6320 m³
